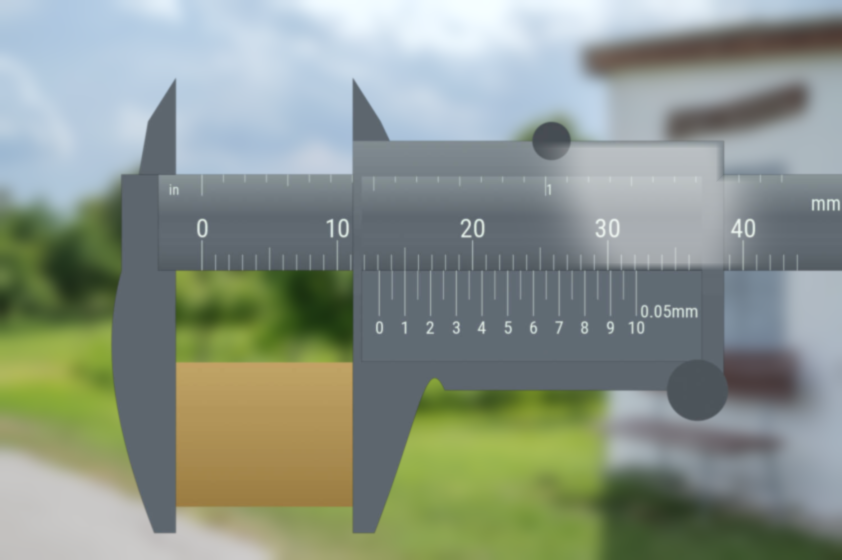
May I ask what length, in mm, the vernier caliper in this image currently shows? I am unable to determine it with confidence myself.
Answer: 13.1 mm
